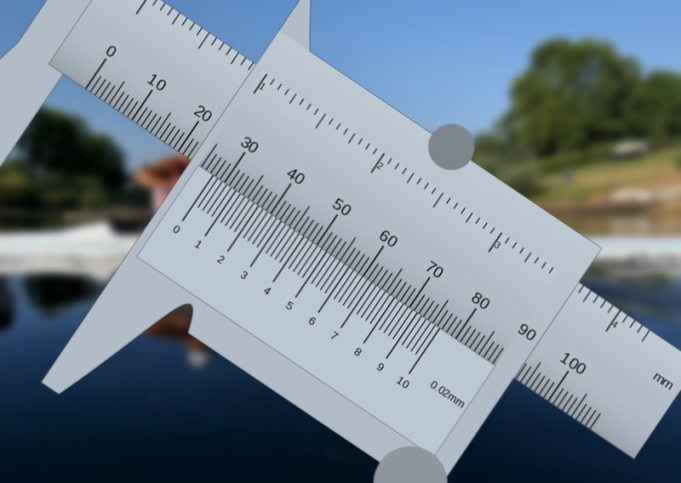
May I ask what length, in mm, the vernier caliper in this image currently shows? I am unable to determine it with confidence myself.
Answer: 27.6 mm
